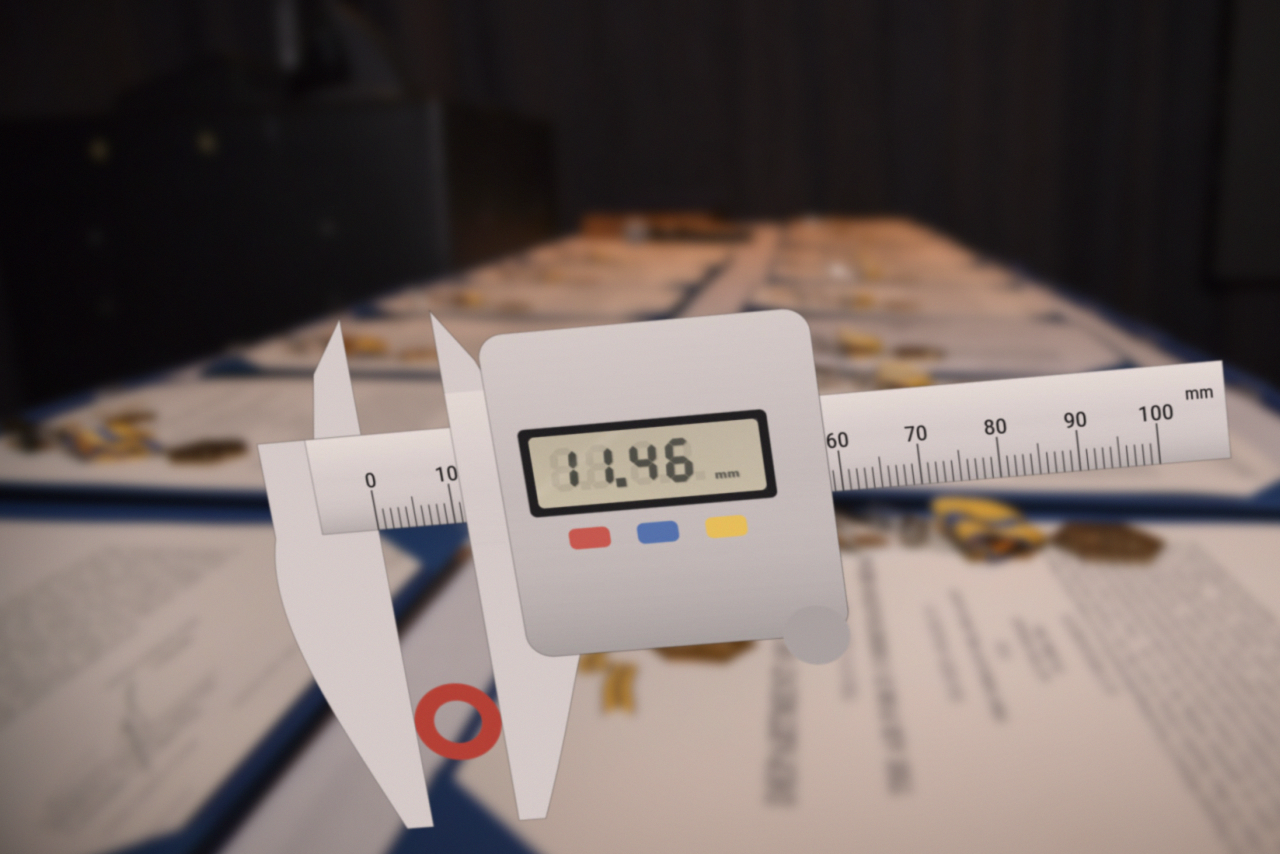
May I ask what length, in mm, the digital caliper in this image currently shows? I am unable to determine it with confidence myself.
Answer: 11.46 mm
